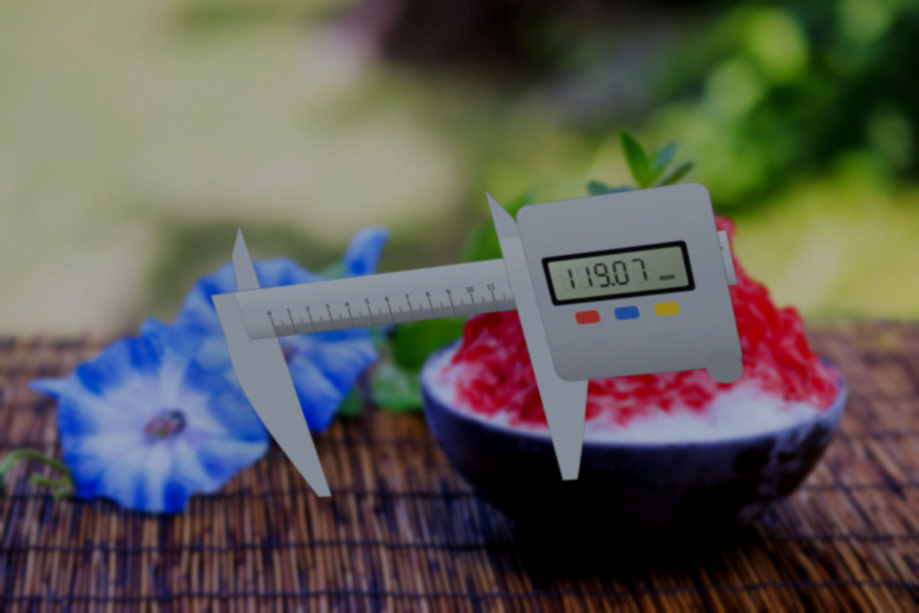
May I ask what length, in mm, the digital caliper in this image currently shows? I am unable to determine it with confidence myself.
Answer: 119.07 mm
